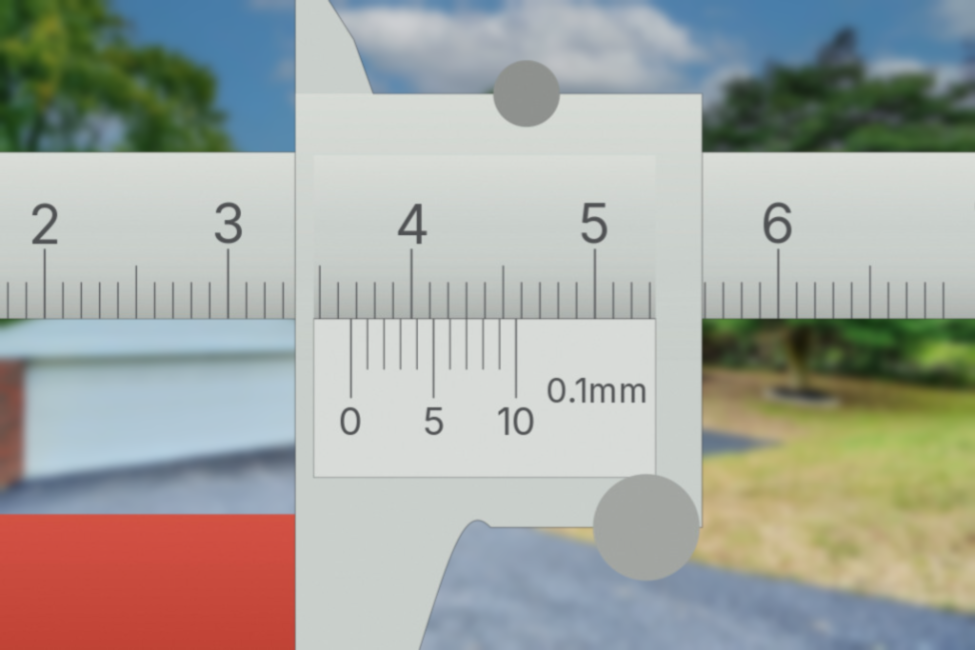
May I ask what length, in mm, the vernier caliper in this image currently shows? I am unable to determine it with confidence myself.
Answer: 36.7 mm
